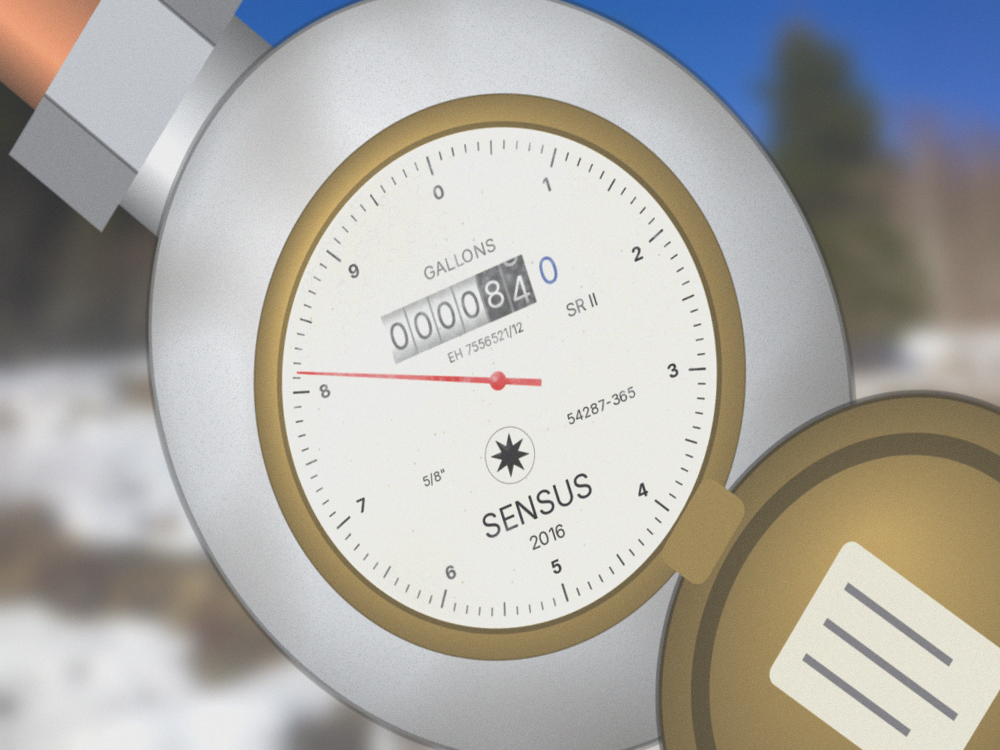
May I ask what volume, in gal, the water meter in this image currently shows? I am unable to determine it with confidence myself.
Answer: 838.1 gal
